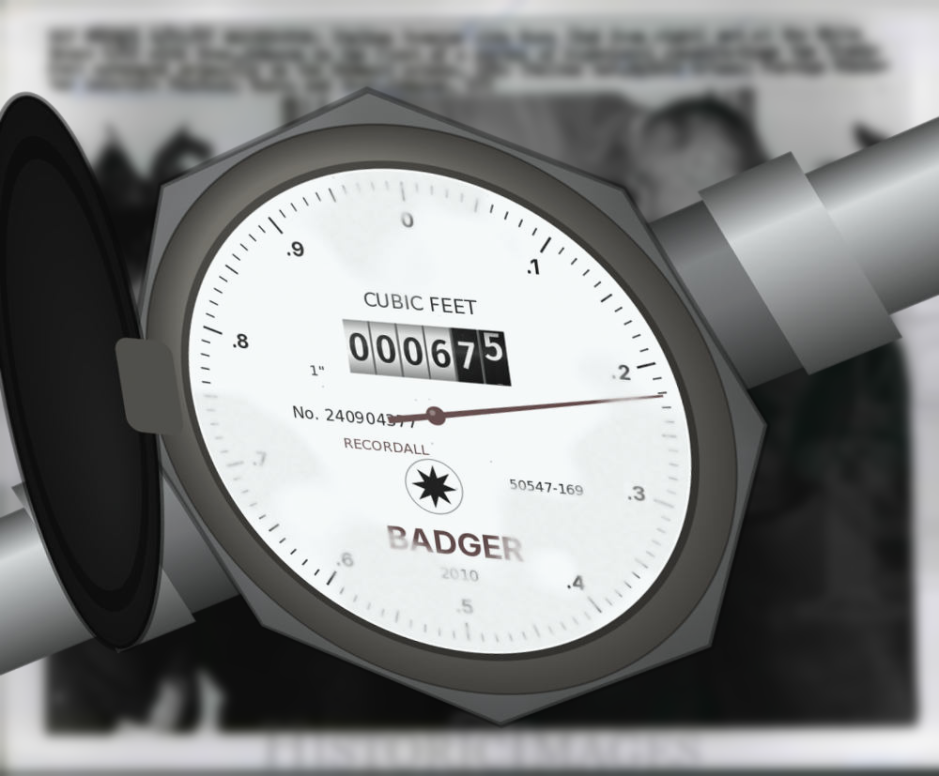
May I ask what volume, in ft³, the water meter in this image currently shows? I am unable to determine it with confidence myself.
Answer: 675.22 ft³
